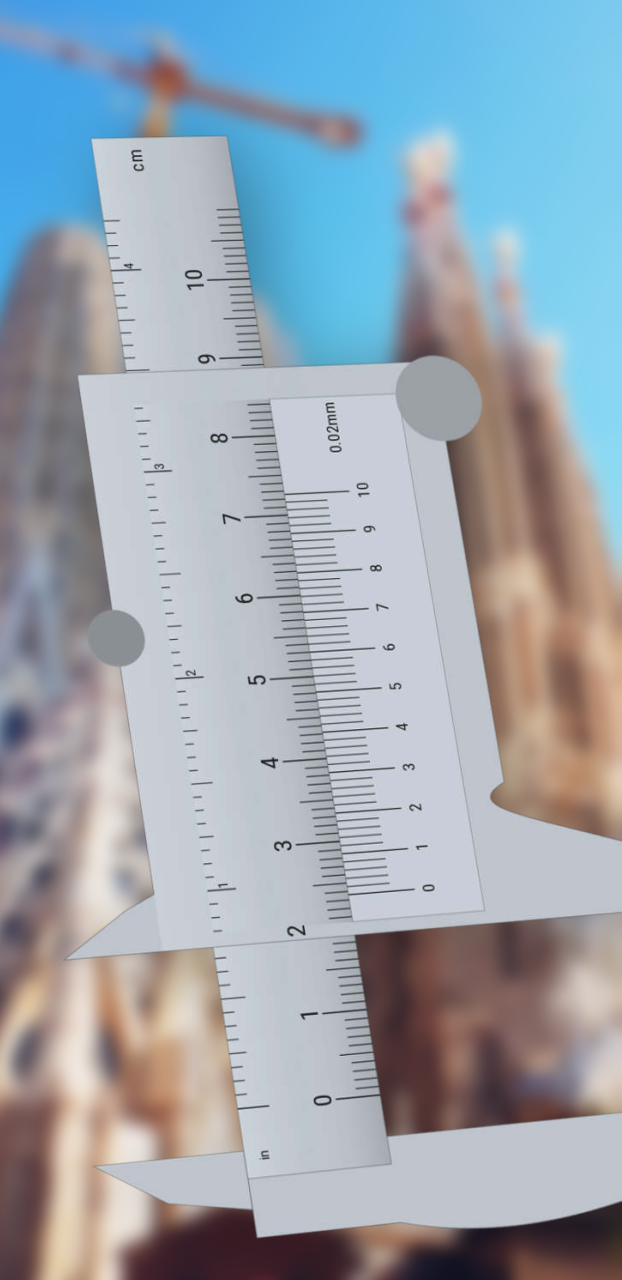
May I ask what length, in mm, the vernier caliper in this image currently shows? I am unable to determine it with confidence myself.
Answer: 23.6 mm
